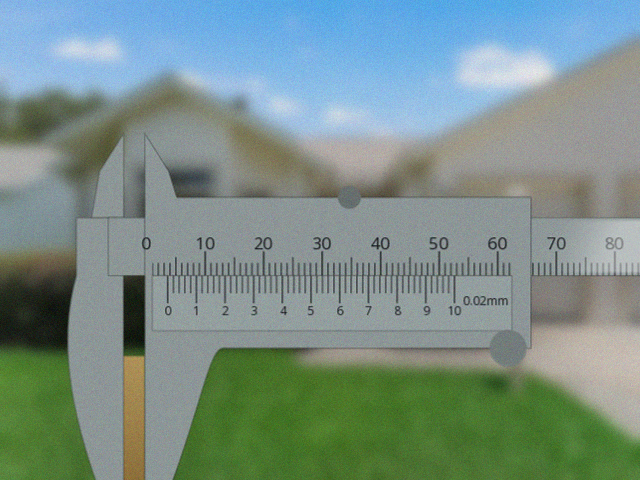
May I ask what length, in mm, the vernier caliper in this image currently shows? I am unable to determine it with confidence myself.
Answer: 3.6 mm
